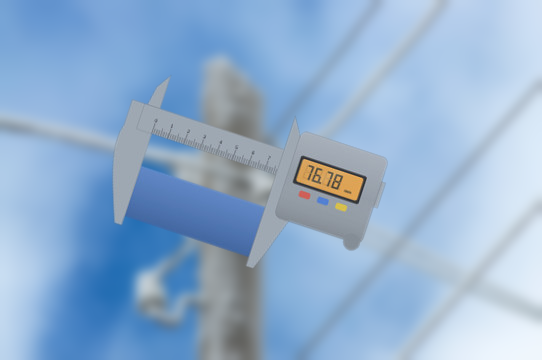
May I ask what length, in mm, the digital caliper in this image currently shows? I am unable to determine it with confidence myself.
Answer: 76.78 mm
